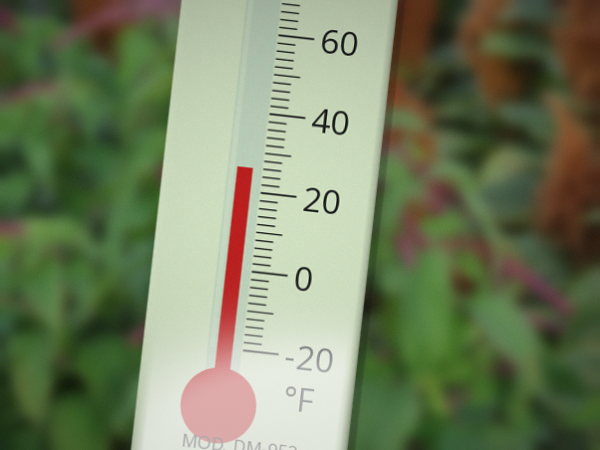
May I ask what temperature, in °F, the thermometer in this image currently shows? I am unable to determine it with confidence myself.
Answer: 26 °F
